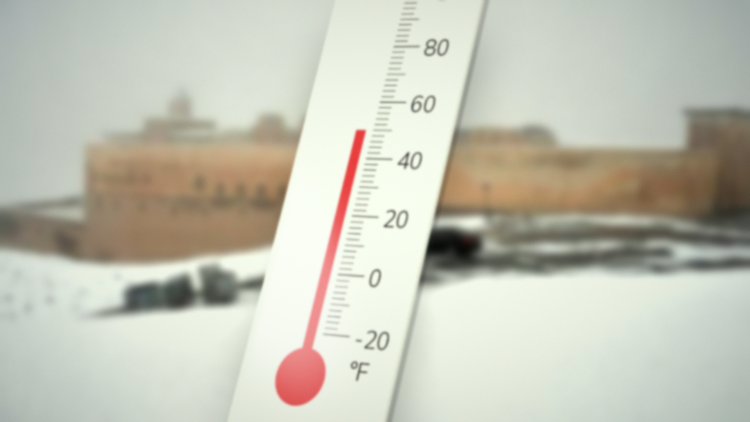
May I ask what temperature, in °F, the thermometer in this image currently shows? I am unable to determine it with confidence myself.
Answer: 50 °F
